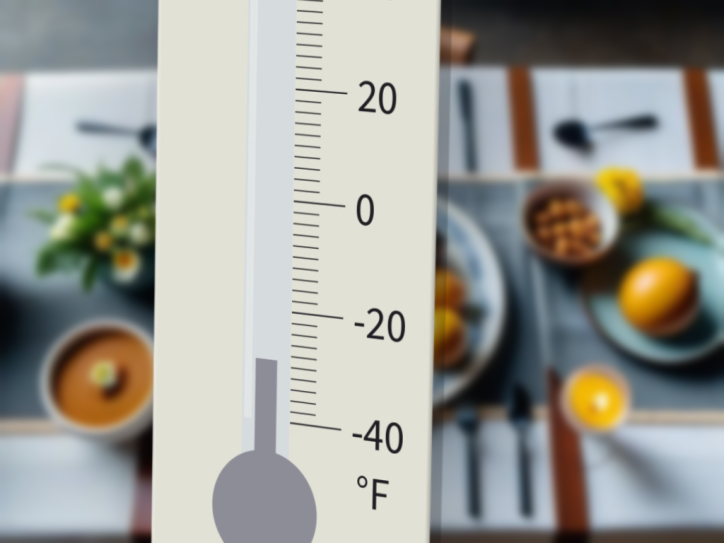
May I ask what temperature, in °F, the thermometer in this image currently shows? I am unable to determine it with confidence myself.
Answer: -29 °F
